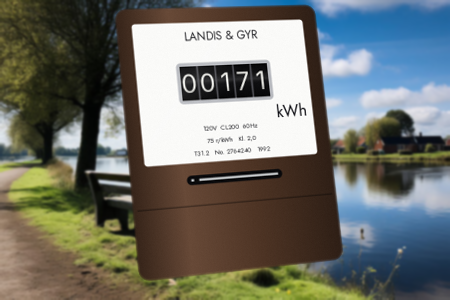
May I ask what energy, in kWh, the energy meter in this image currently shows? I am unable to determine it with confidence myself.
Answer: 171 kWh
